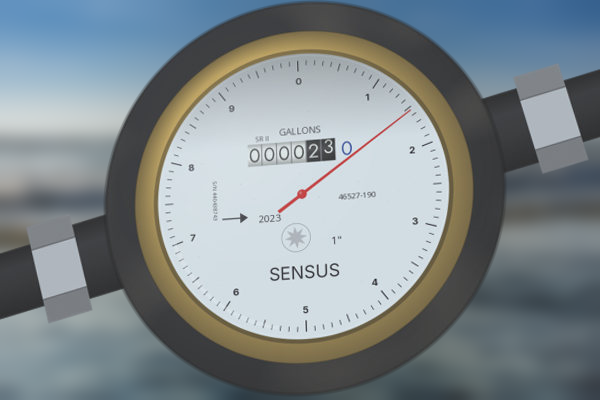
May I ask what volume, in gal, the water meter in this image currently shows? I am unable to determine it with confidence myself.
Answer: 231.5 gal
